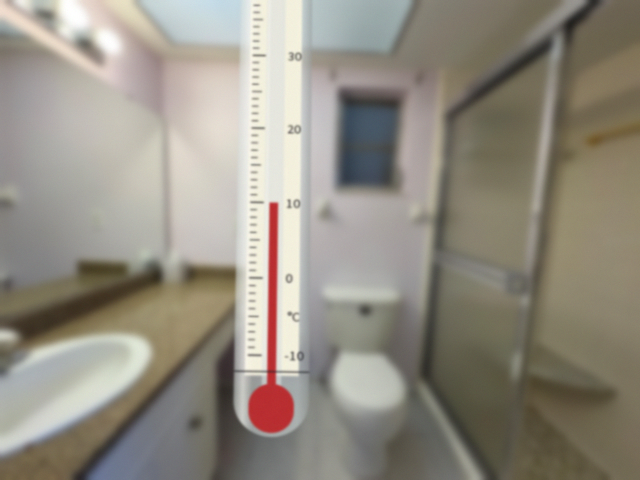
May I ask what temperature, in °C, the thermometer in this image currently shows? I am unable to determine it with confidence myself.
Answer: 10 °C
